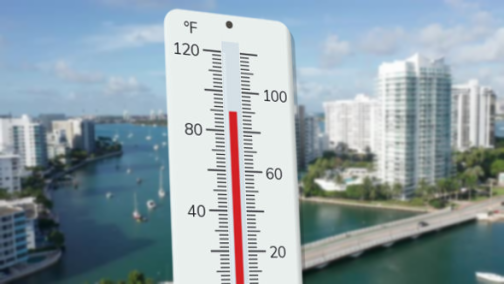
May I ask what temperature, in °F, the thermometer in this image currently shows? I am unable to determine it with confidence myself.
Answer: 90 °F
